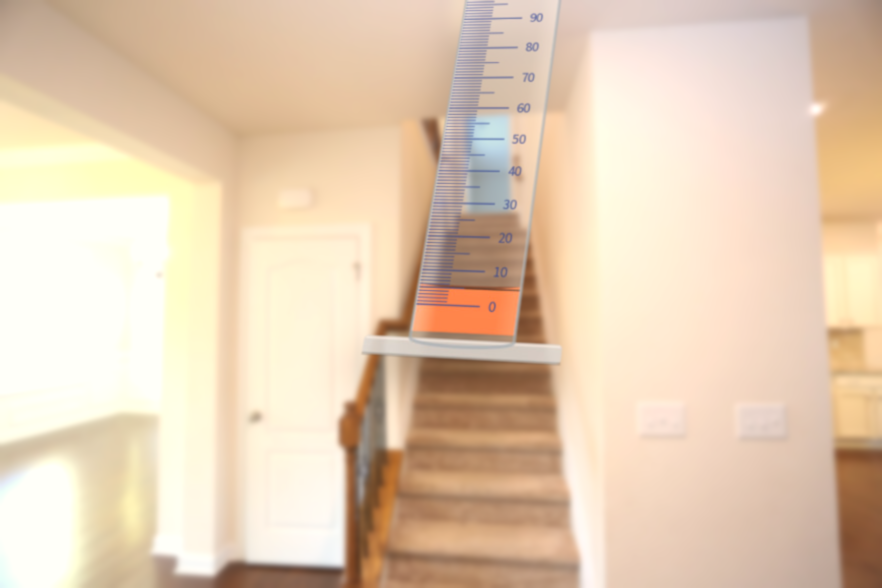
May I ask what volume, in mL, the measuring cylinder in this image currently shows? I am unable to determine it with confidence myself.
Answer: 5 mL
